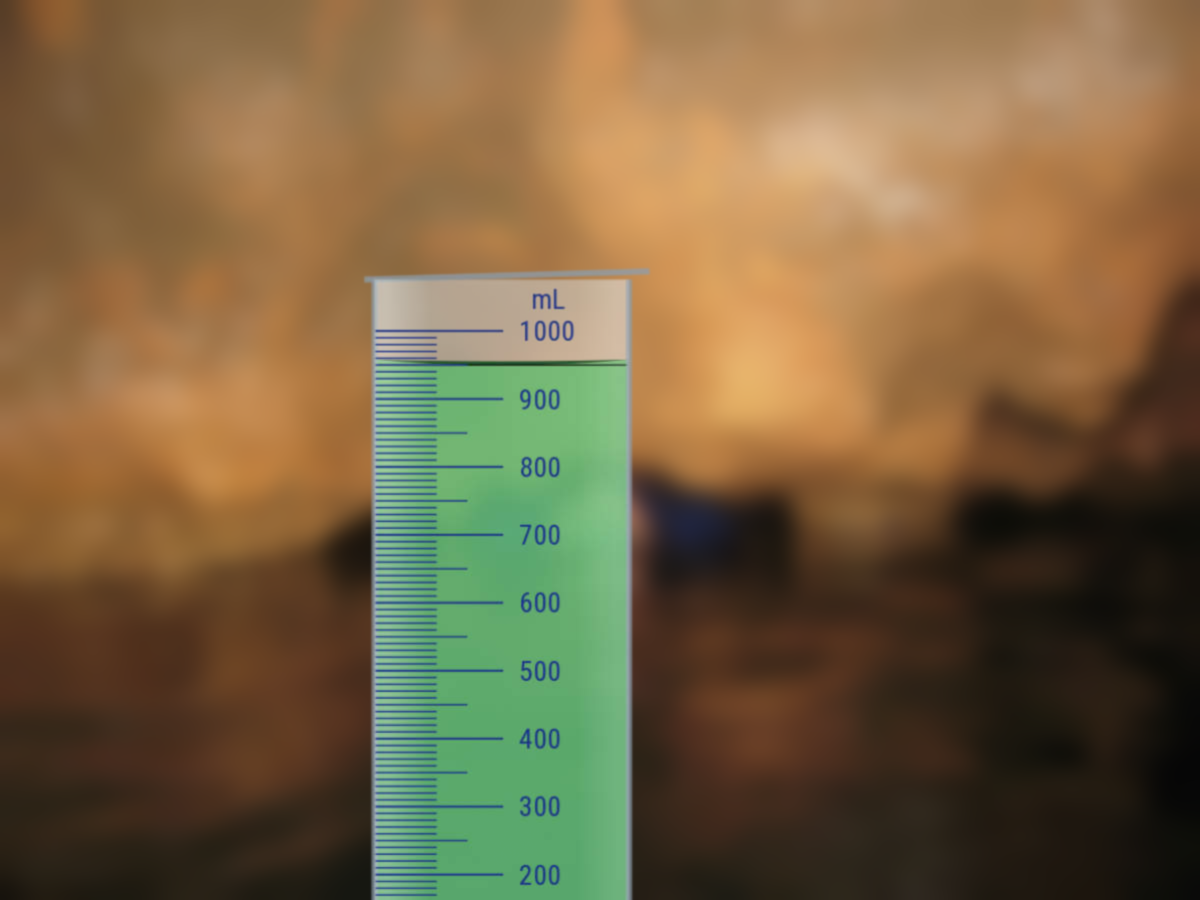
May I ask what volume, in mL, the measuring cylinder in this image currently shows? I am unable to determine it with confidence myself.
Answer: 950 mL
